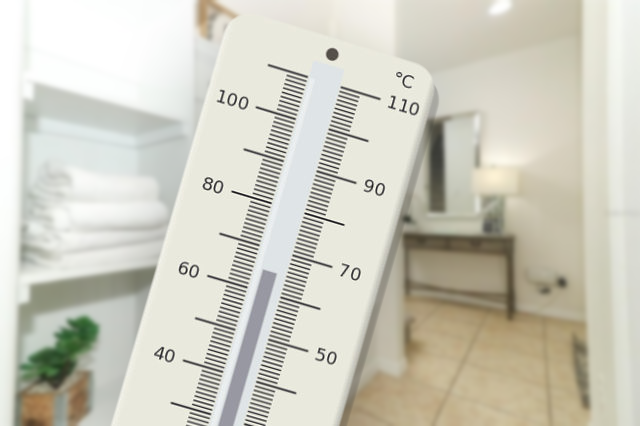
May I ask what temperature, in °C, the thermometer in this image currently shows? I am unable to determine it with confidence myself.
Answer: 65 °C
